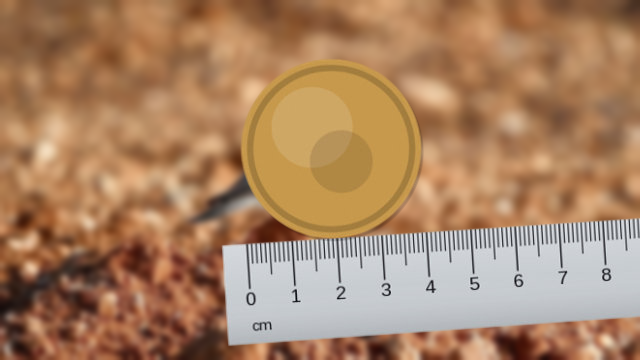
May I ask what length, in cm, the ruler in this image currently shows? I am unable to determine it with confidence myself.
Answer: 4 cm
